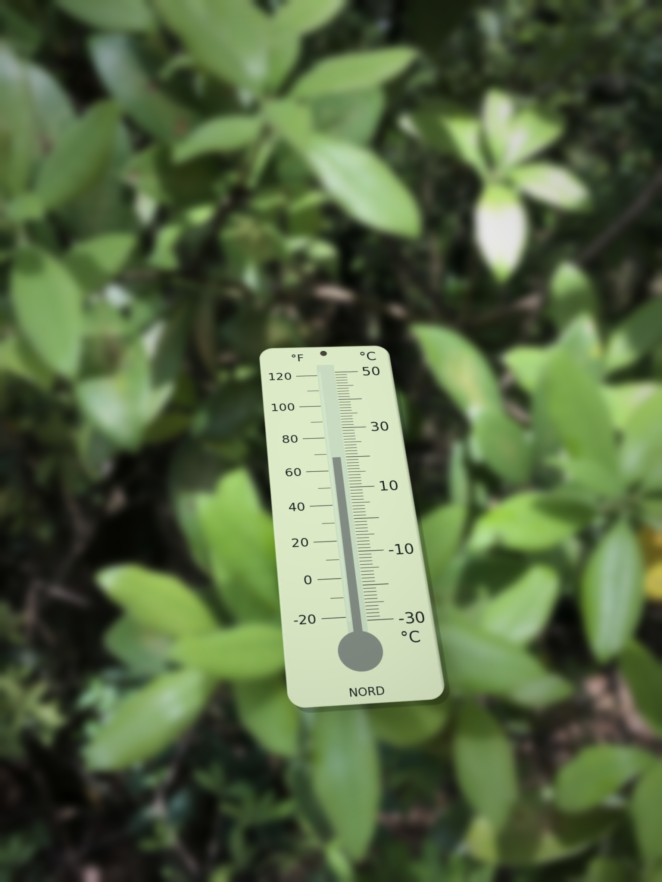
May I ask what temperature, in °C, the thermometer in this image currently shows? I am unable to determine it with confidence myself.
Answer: 20 °C
